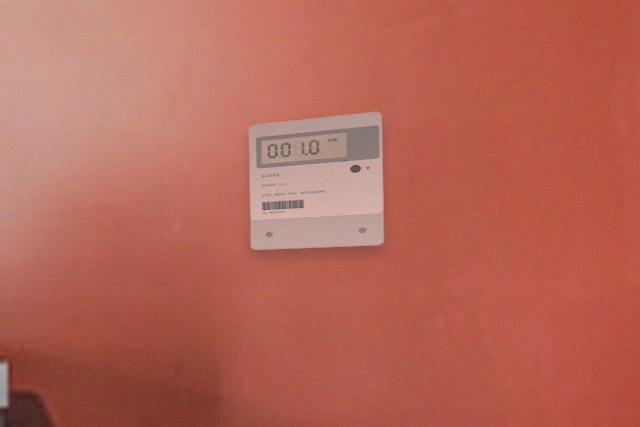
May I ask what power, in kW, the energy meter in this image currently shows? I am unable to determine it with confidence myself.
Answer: 1.0 kW
